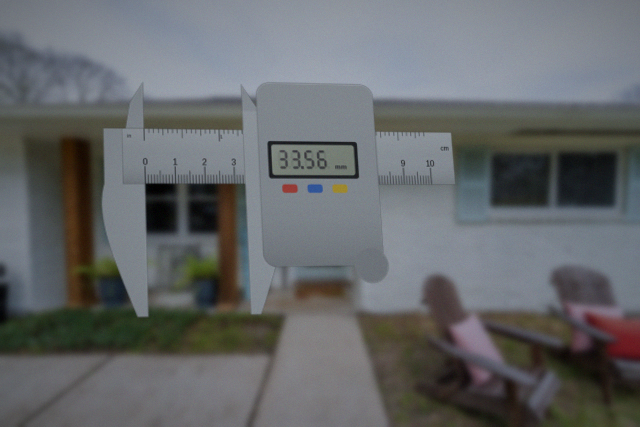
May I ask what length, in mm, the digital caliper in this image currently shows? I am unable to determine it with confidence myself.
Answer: 33.56 mm
